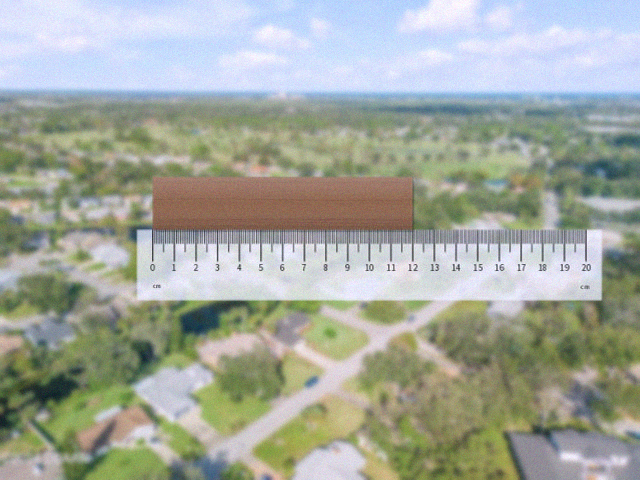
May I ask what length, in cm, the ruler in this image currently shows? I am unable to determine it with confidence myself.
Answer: 12 cm
